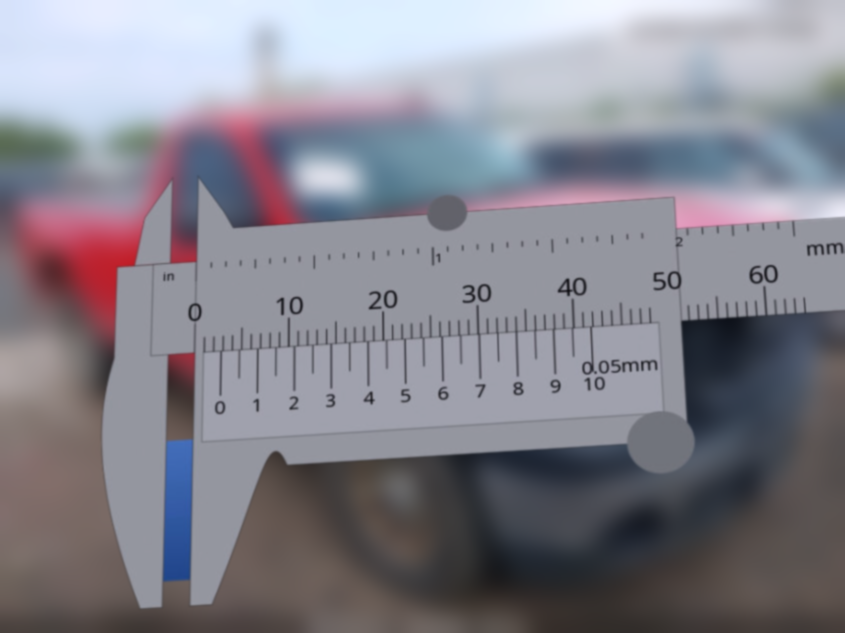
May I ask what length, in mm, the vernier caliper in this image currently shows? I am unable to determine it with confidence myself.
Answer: 2.8 mm
